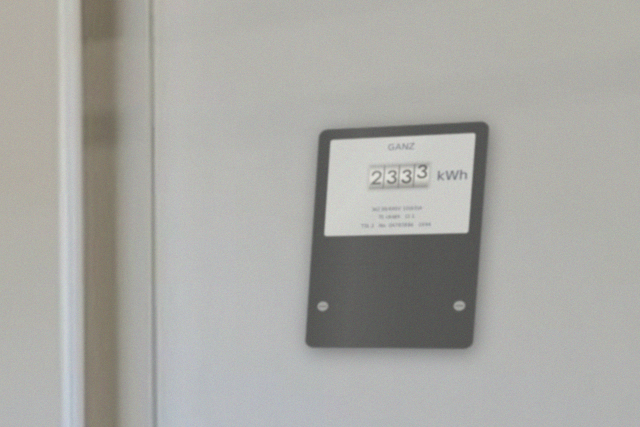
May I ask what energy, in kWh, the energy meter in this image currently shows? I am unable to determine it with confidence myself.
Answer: 2333 kWh
